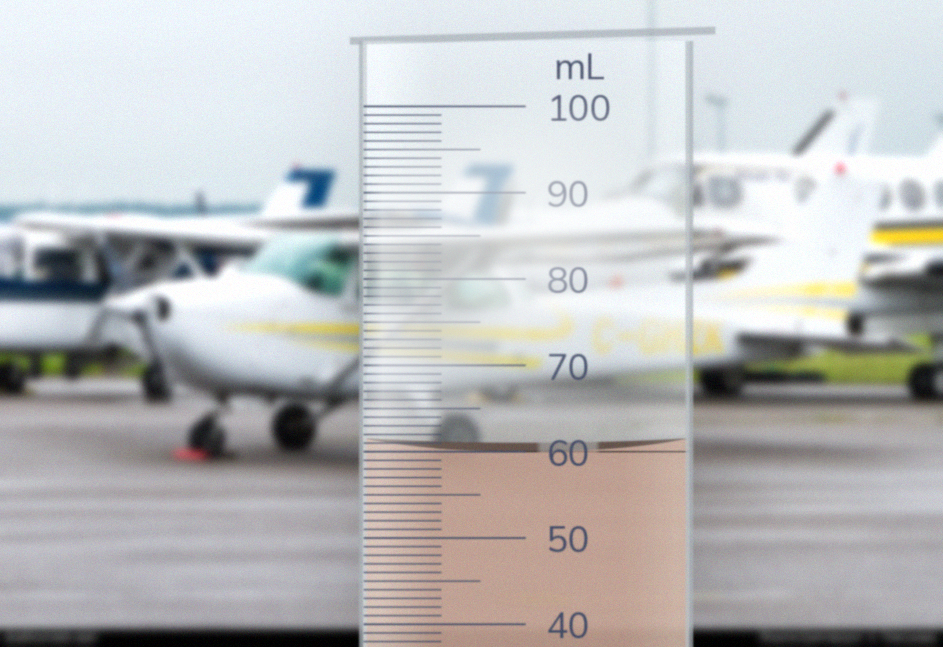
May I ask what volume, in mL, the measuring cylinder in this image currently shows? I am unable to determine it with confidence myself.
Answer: 60 mL
